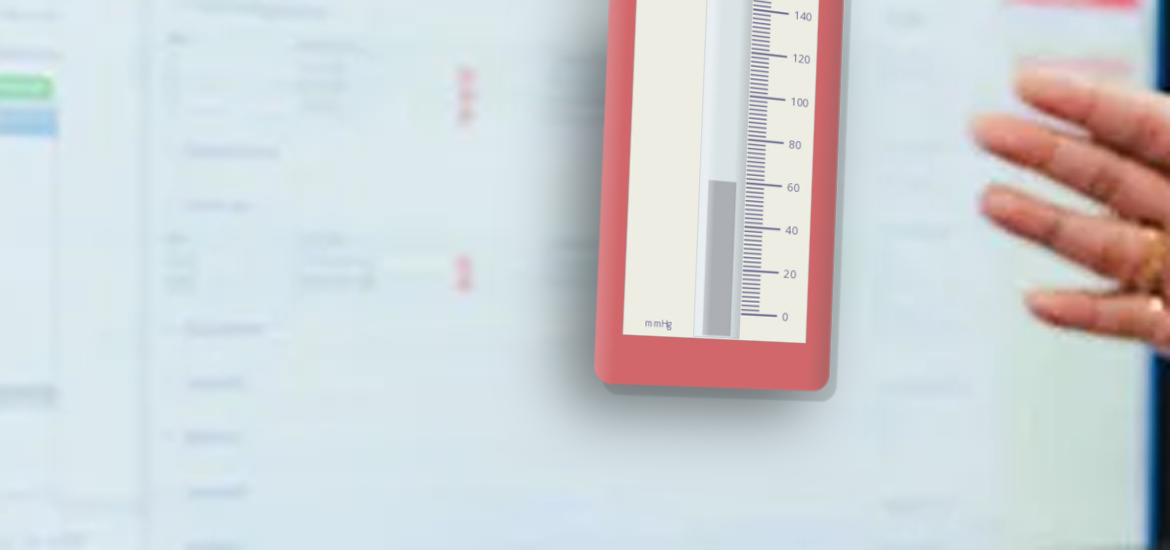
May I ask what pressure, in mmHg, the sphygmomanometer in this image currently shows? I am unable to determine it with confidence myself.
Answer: 60 mmHg
